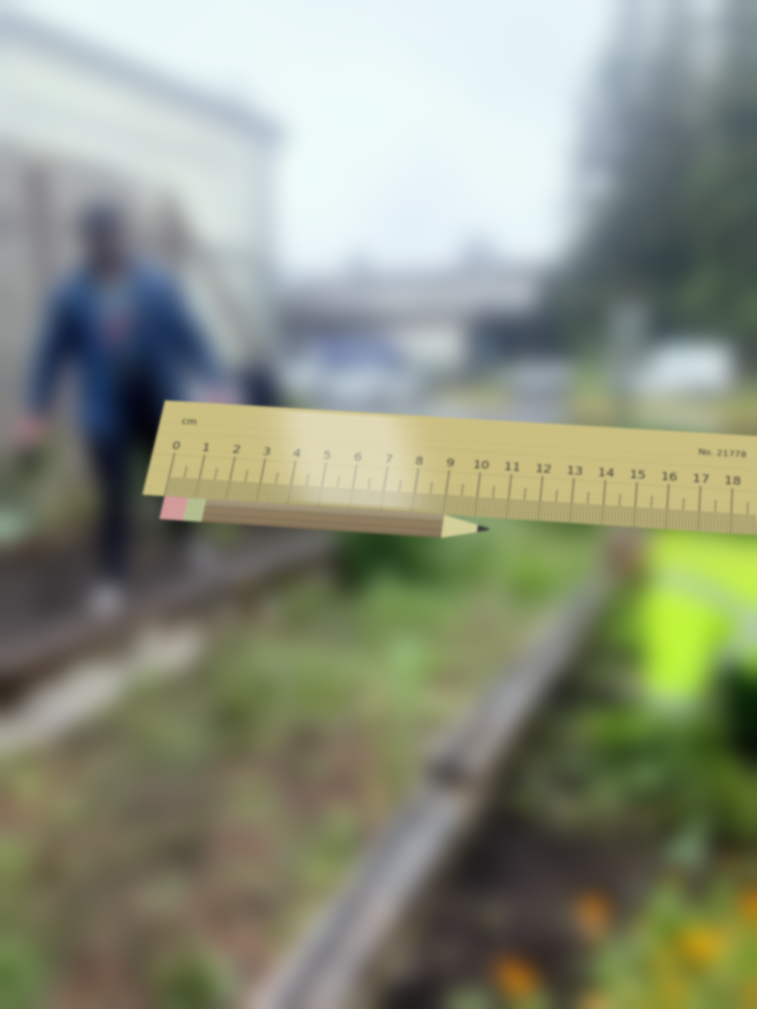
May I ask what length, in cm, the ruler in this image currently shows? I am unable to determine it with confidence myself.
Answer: 10.5 cm
